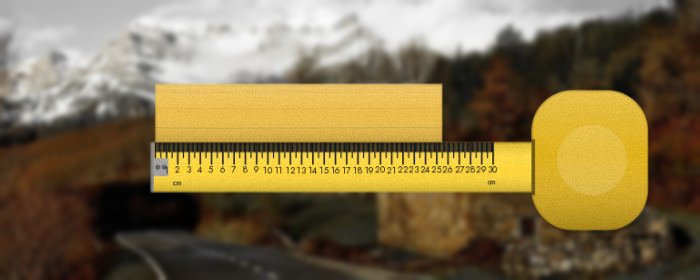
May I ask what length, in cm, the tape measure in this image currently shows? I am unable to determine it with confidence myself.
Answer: 25.5 cm
